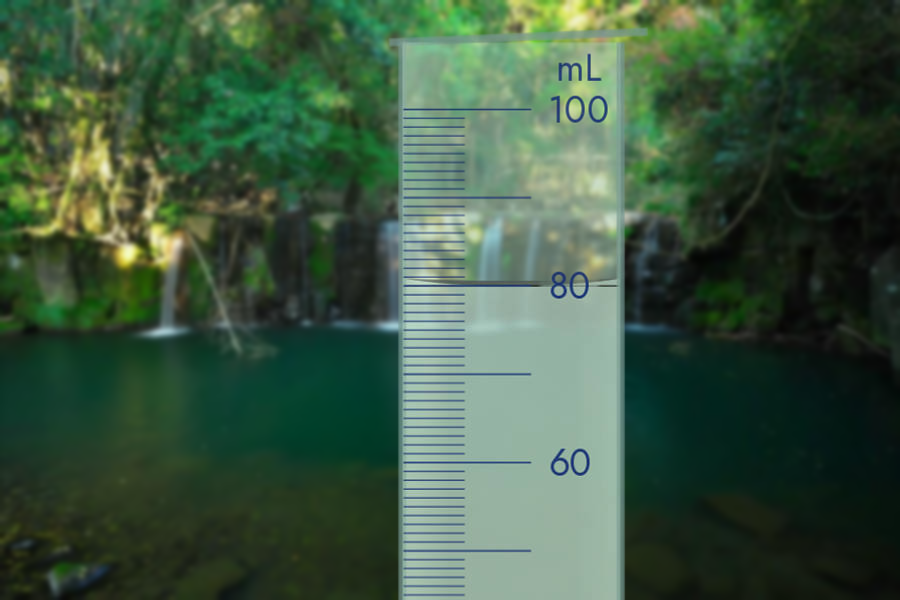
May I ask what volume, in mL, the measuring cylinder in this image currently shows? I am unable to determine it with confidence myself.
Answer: 80 mL
